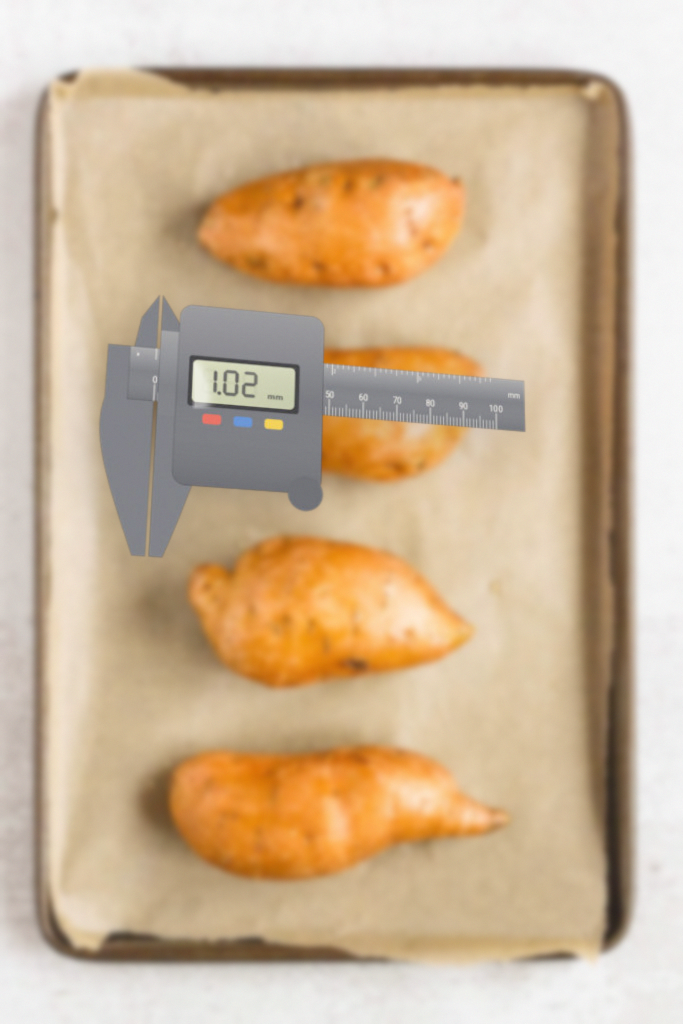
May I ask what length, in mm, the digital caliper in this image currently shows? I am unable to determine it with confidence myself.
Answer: 1.02 mm
